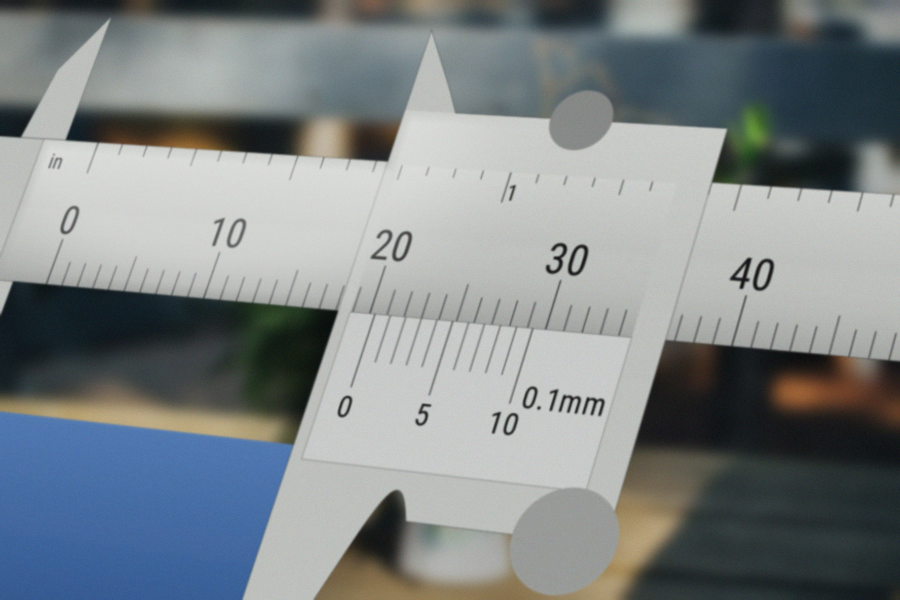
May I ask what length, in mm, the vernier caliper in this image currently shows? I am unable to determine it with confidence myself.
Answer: 20.3 mm
